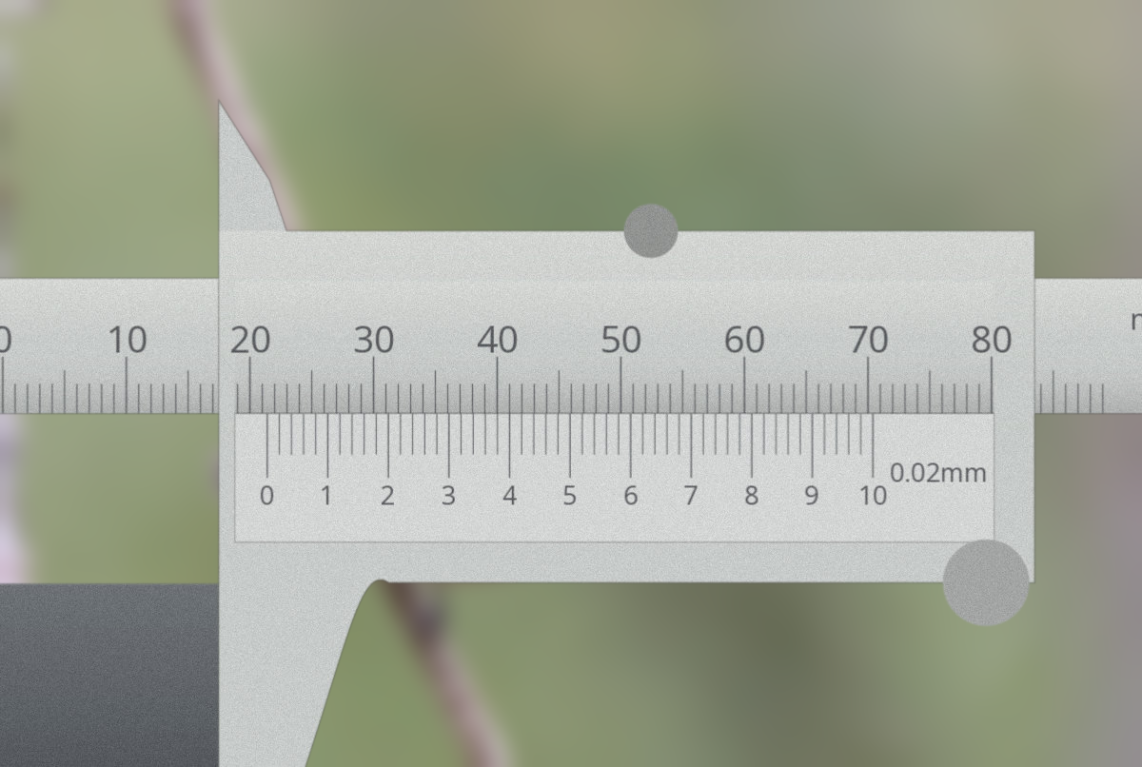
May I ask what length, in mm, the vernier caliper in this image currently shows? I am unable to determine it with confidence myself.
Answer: 21.4 mm
